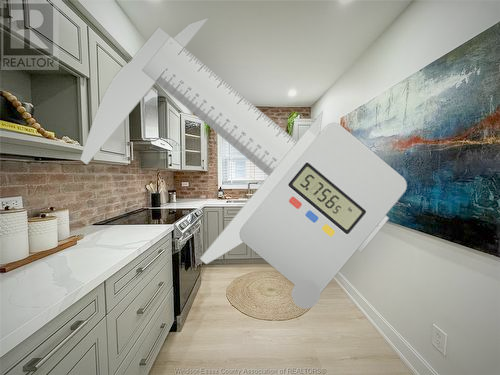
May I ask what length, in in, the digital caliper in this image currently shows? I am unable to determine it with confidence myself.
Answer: 5.7565 in
